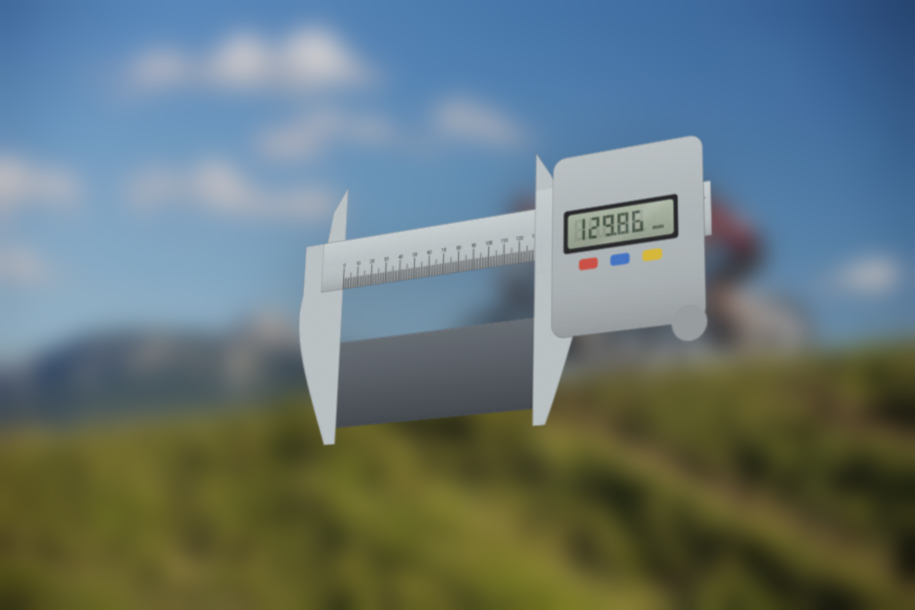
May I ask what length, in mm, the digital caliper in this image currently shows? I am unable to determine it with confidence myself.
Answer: 129.86 mm
